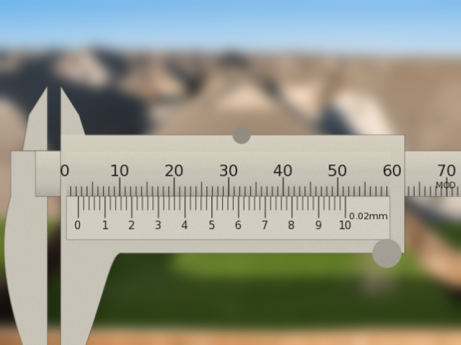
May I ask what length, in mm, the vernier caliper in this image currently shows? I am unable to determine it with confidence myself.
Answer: 2.4 mm
